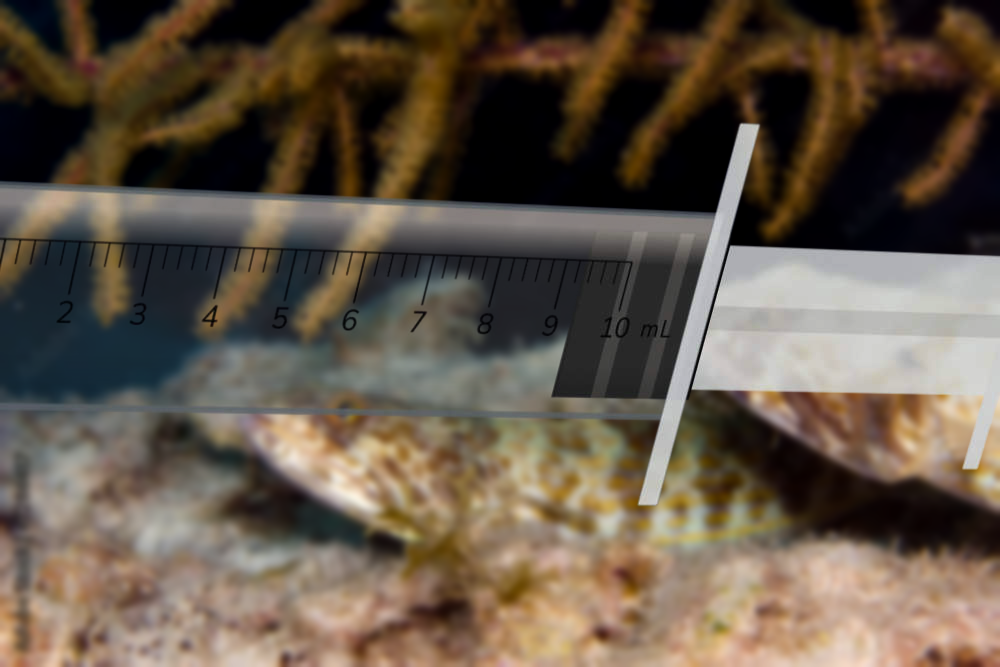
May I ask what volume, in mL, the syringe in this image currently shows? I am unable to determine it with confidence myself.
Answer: 9.3 mL
